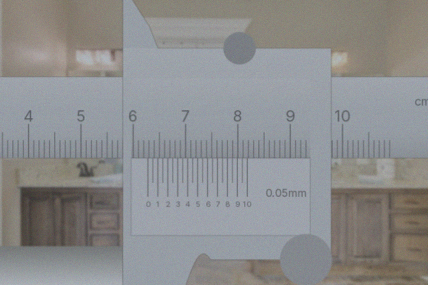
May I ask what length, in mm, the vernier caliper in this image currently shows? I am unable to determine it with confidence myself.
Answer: 62.8 mm
